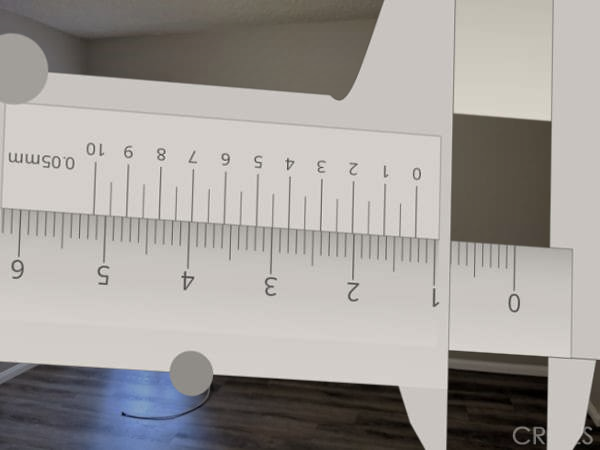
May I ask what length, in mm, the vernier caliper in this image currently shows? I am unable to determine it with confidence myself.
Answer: 12.4 mm
